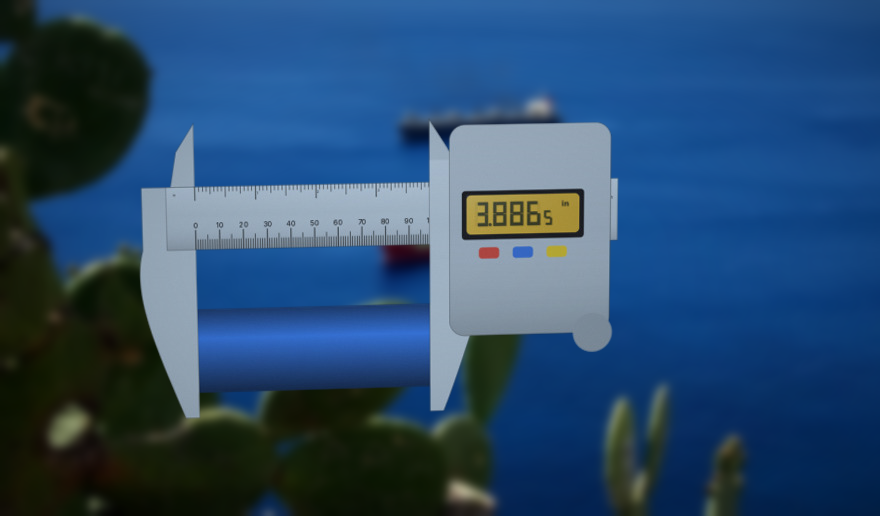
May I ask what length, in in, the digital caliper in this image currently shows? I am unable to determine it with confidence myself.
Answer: 3.8865 in
